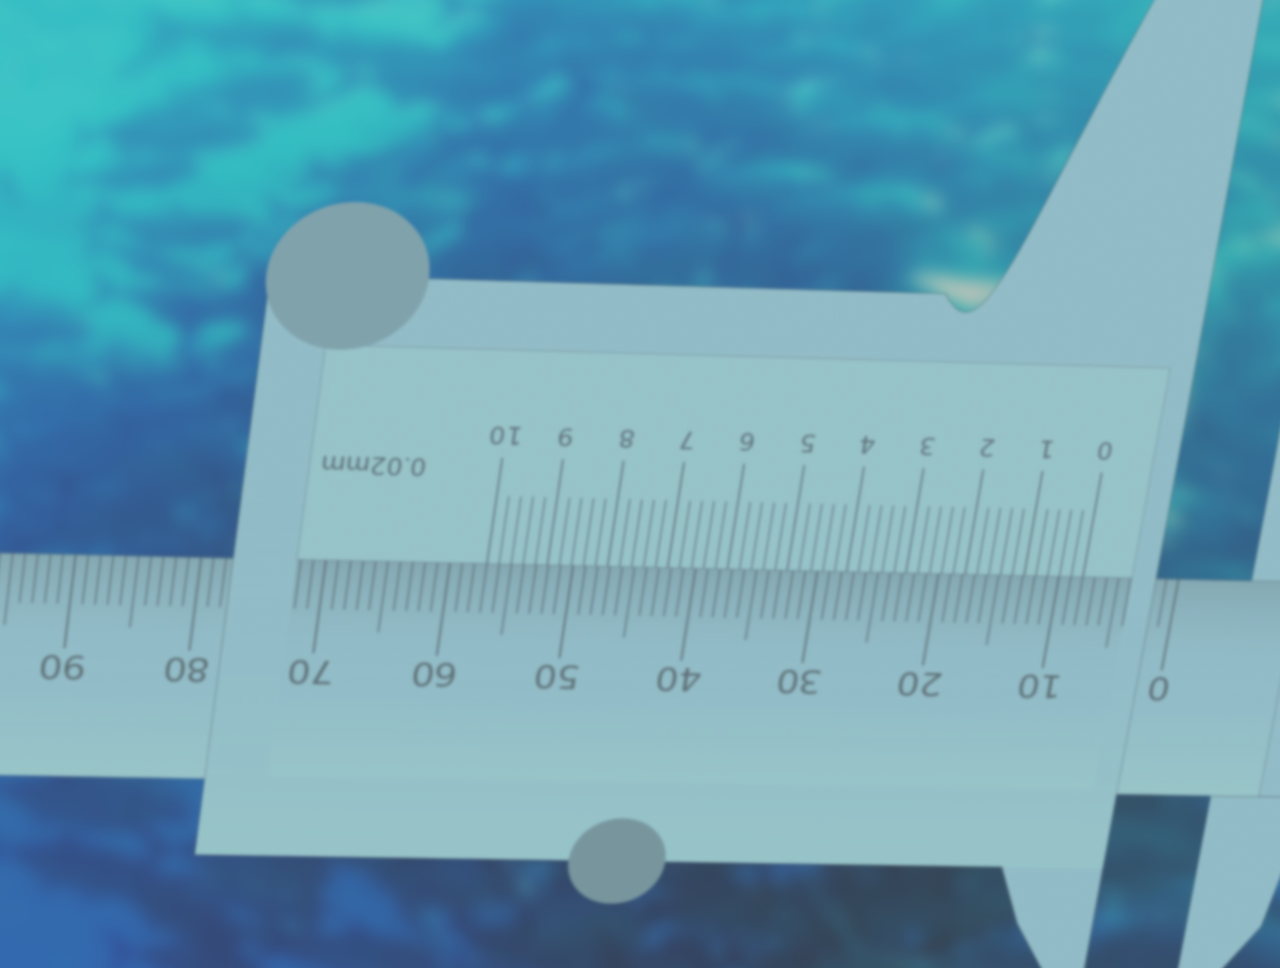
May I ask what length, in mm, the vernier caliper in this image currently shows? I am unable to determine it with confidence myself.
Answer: 8.0 mm
